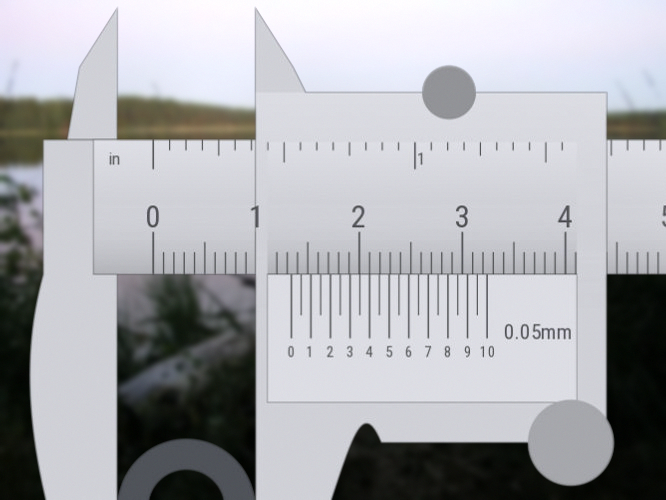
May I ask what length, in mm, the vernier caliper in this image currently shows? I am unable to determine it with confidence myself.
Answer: 13.4 mm
